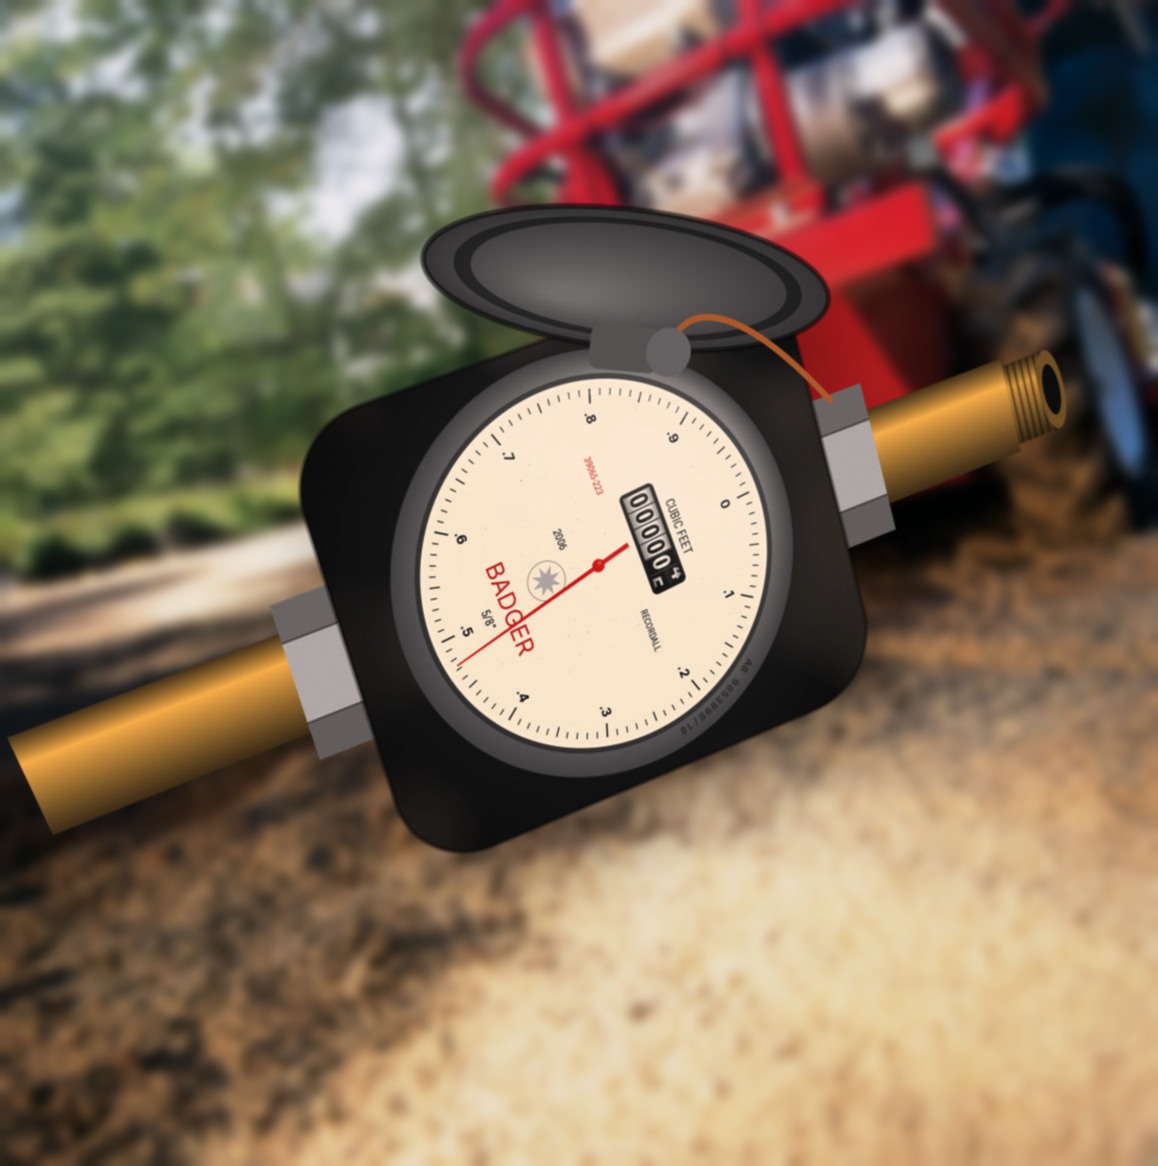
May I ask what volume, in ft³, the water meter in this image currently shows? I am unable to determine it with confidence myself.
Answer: 4.47 ft³
